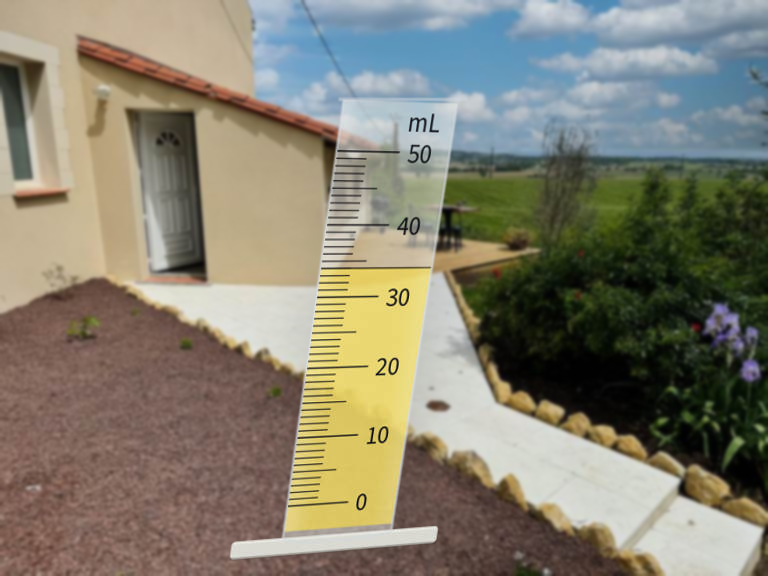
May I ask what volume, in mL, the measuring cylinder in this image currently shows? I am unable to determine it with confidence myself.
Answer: 34 mL
